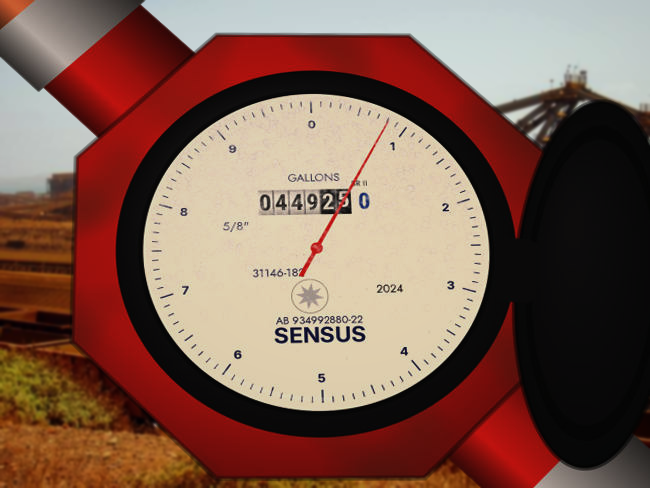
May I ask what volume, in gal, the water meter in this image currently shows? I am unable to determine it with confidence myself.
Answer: 449250.8 gal
